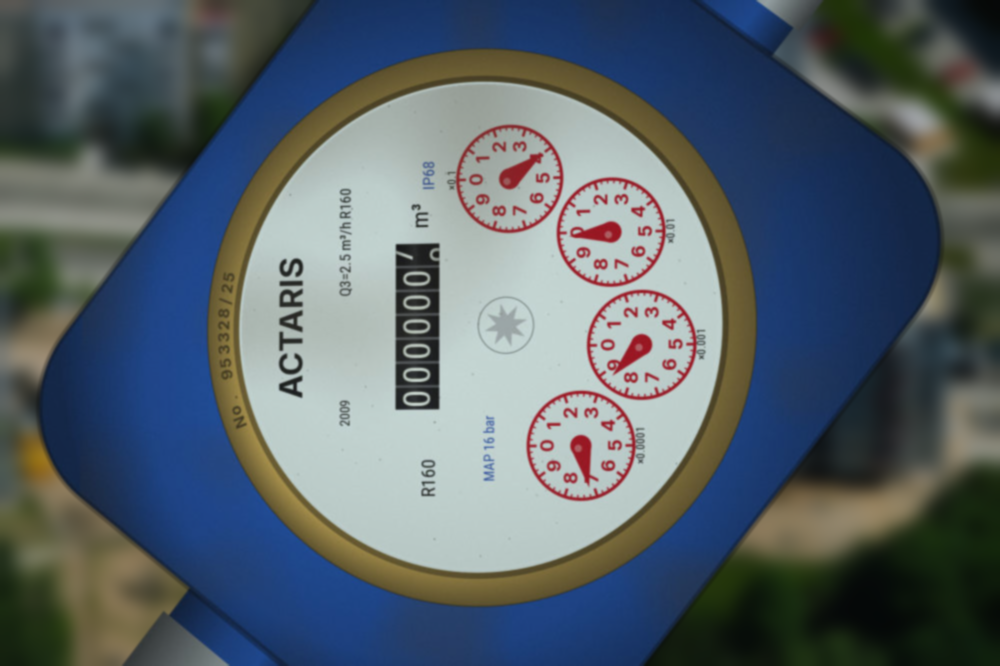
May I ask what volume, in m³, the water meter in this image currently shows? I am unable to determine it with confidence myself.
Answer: 7.3987 m³
